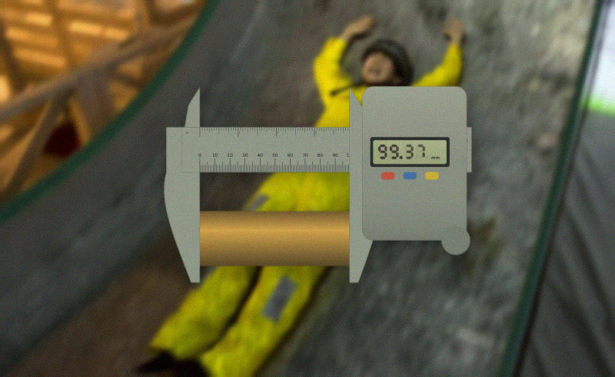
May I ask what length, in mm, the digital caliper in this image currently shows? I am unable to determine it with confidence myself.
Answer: 99.37 mm
